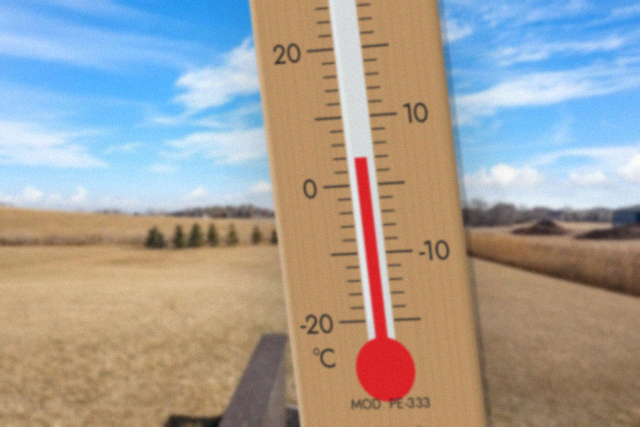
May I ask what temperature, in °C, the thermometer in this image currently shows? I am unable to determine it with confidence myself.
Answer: 4 °C
